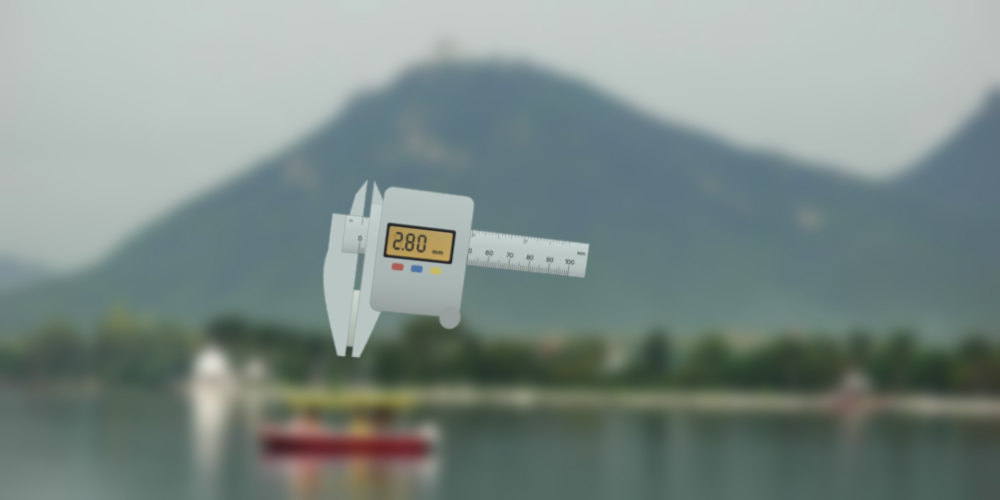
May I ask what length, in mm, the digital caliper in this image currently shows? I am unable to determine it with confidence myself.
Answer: 2.80 mm
